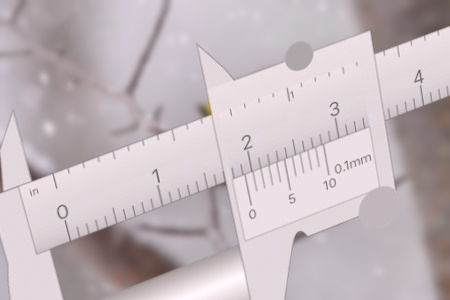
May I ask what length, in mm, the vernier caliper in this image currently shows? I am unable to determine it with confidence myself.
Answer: 19.2 mm
